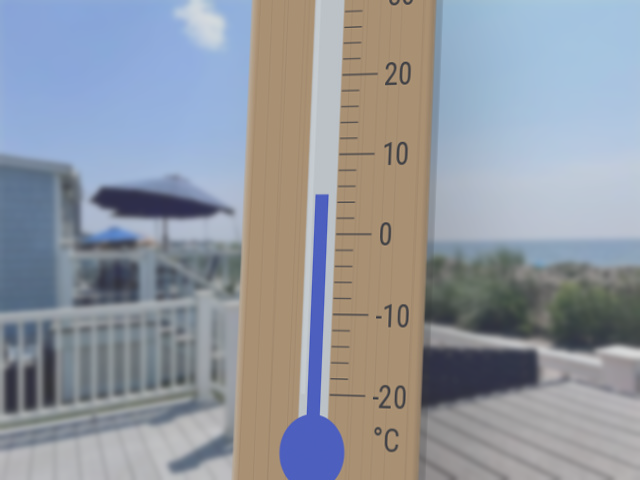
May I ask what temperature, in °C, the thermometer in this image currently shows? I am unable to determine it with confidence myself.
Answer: 5 °C
